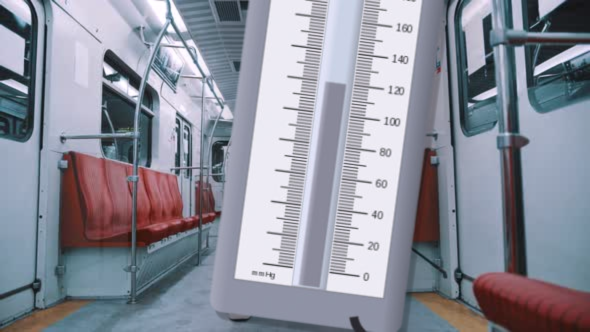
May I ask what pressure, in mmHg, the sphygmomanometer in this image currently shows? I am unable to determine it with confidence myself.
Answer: 120 mmHg
